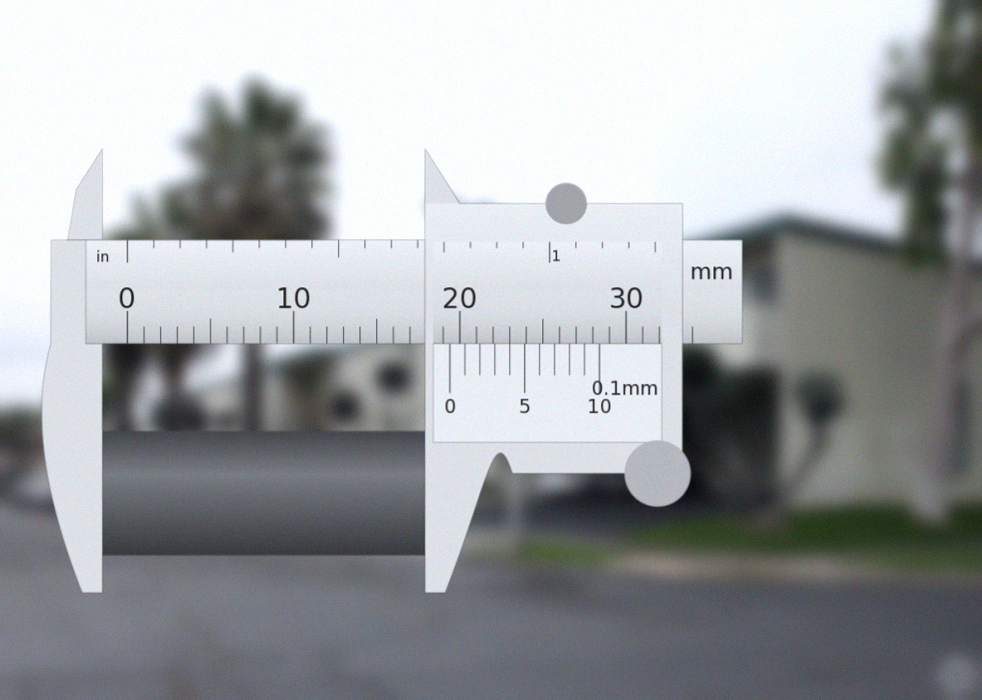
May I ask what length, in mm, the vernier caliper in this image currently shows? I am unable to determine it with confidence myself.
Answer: 19.4 mm
